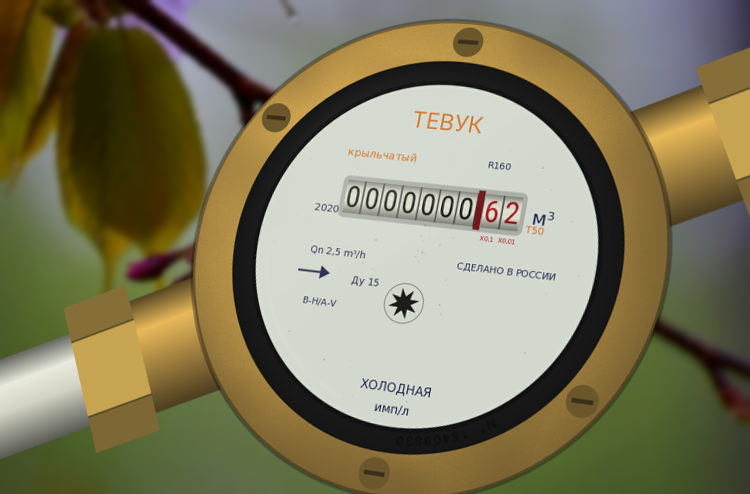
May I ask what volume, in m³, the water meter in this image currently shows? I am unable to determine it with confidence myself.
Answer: 0.62 m³
